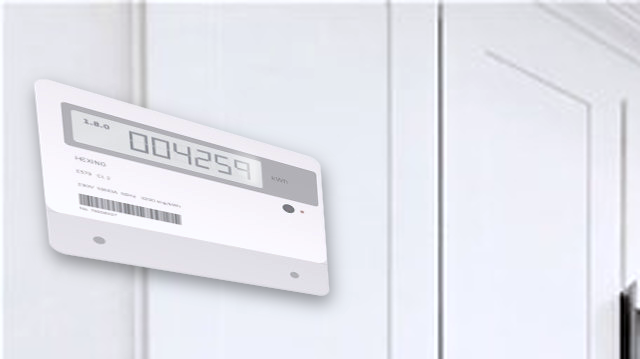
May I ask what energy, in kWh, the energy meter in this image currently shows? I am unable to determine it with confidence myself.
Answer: 4259 kWh
